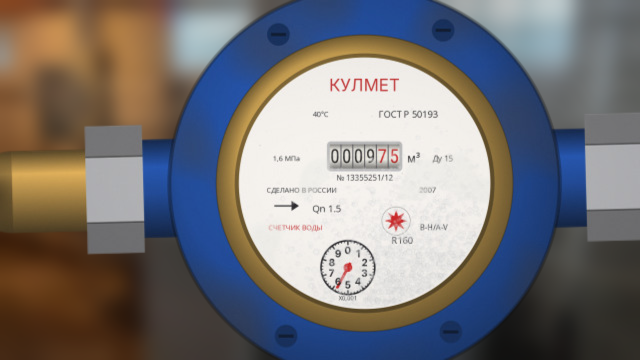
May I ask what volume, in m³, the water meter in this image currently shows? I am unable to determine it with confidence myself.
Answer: 9.755 m³
